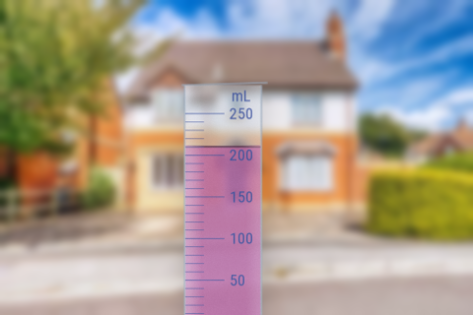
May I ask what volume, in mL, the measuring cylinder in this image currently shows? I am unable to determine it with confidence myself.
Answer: 210 mL
